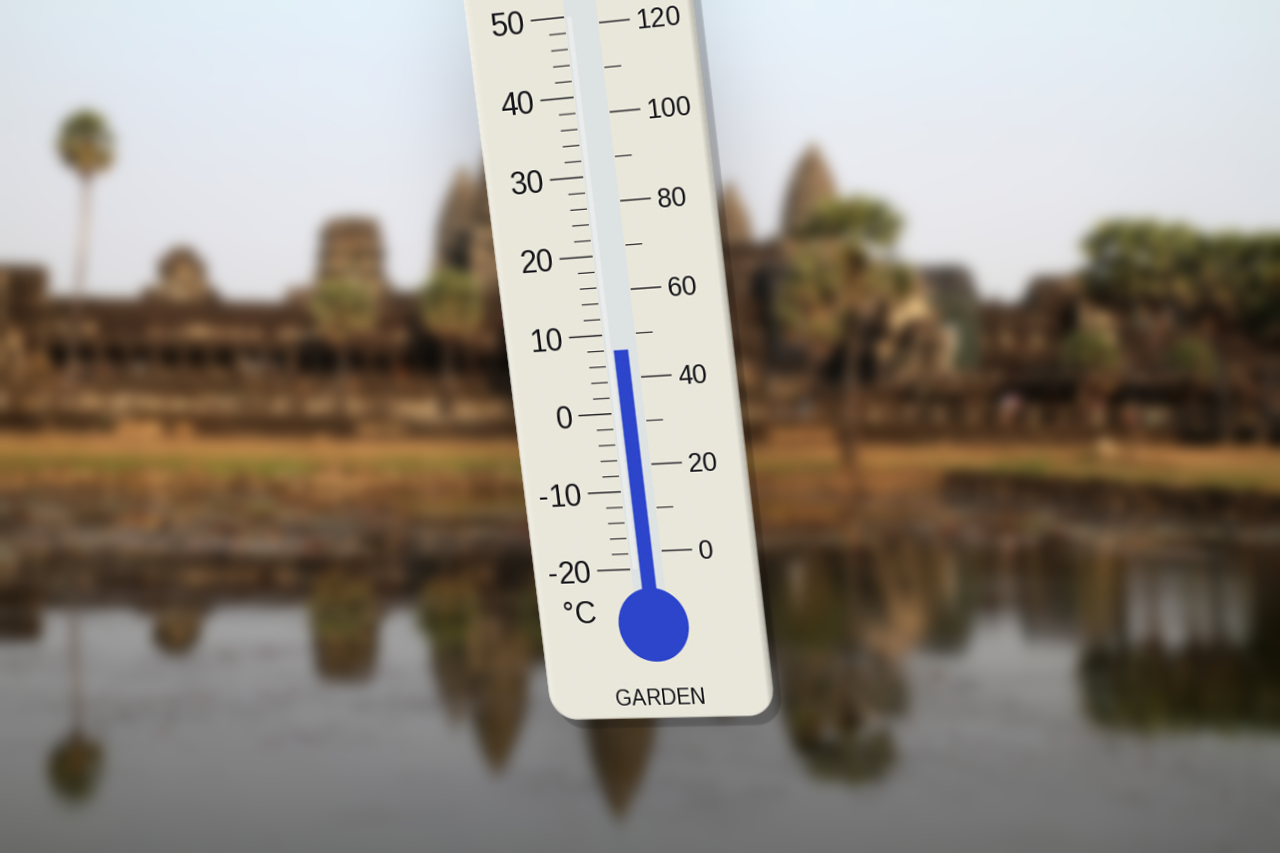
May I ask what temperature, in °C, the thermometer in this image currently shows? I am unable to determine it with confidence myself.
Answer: 8 °C
